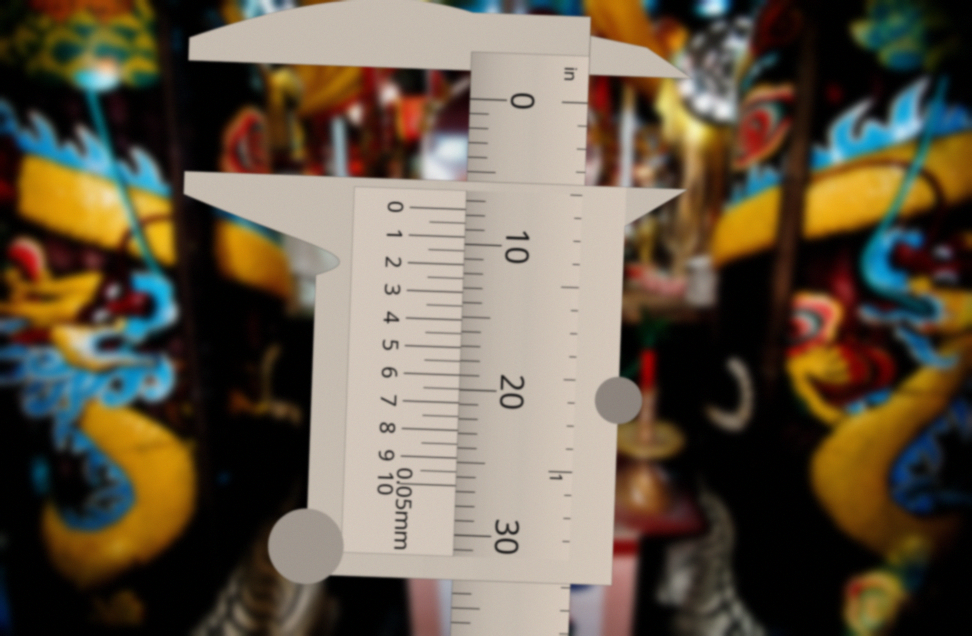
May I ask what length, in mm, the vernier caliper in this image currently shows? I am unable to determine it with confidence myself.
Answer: 7.6 mm
